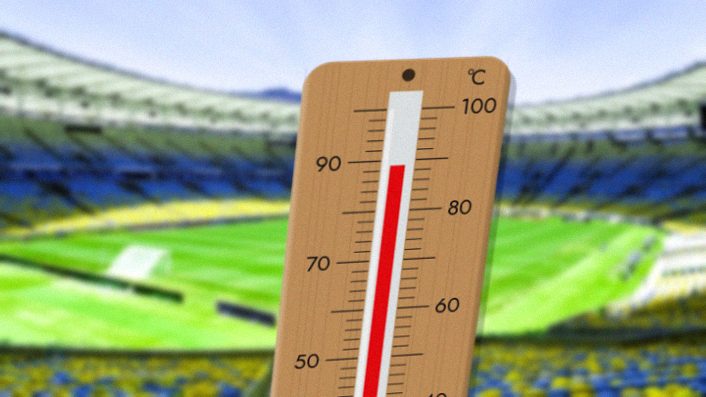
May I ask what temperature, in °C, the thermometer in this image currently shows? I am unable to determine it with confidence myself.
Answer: 89 °C
